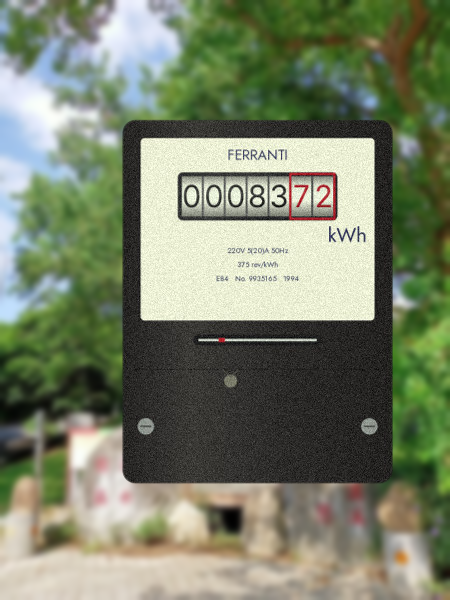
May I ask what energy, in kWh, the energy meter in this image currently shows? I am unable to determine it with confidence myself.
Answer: 83.72 kWh
